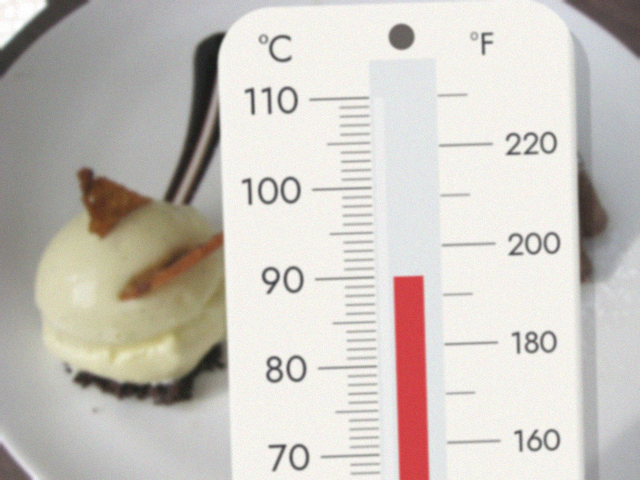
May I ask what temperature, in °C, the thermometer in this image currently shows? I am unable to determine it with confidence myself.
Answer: 90 °C
